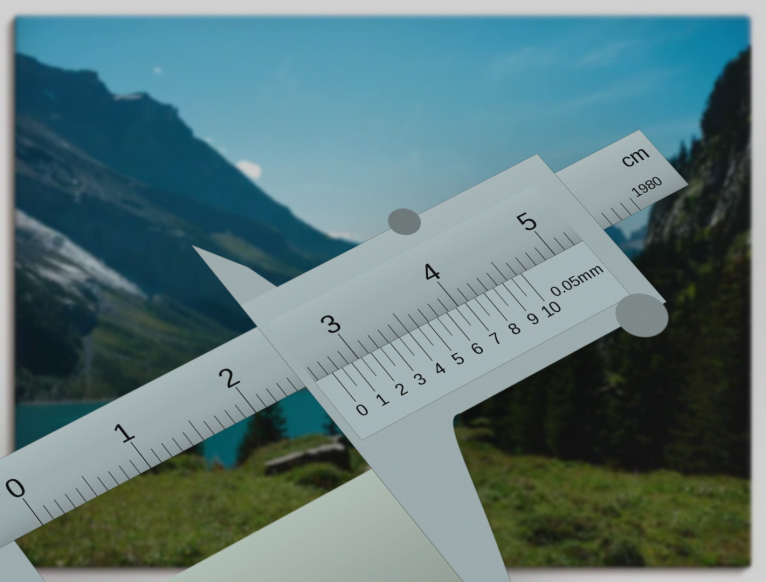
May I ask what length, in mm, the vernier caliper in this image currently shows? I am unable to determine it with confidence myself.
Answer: 27.4 mm
